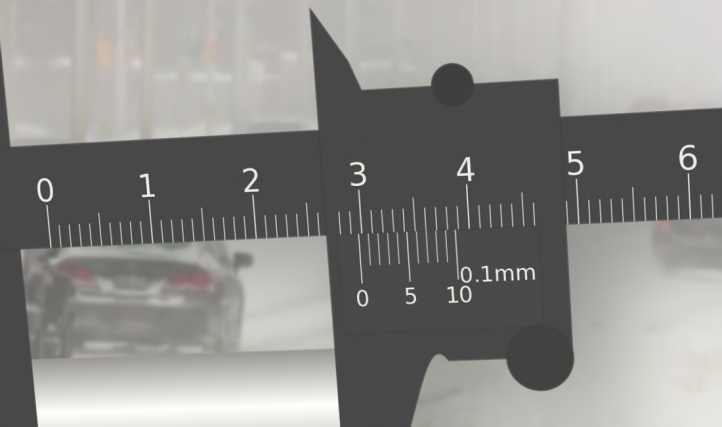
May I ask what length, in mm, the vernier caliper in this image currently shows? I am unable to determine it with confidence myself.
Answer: 29.7 mm
